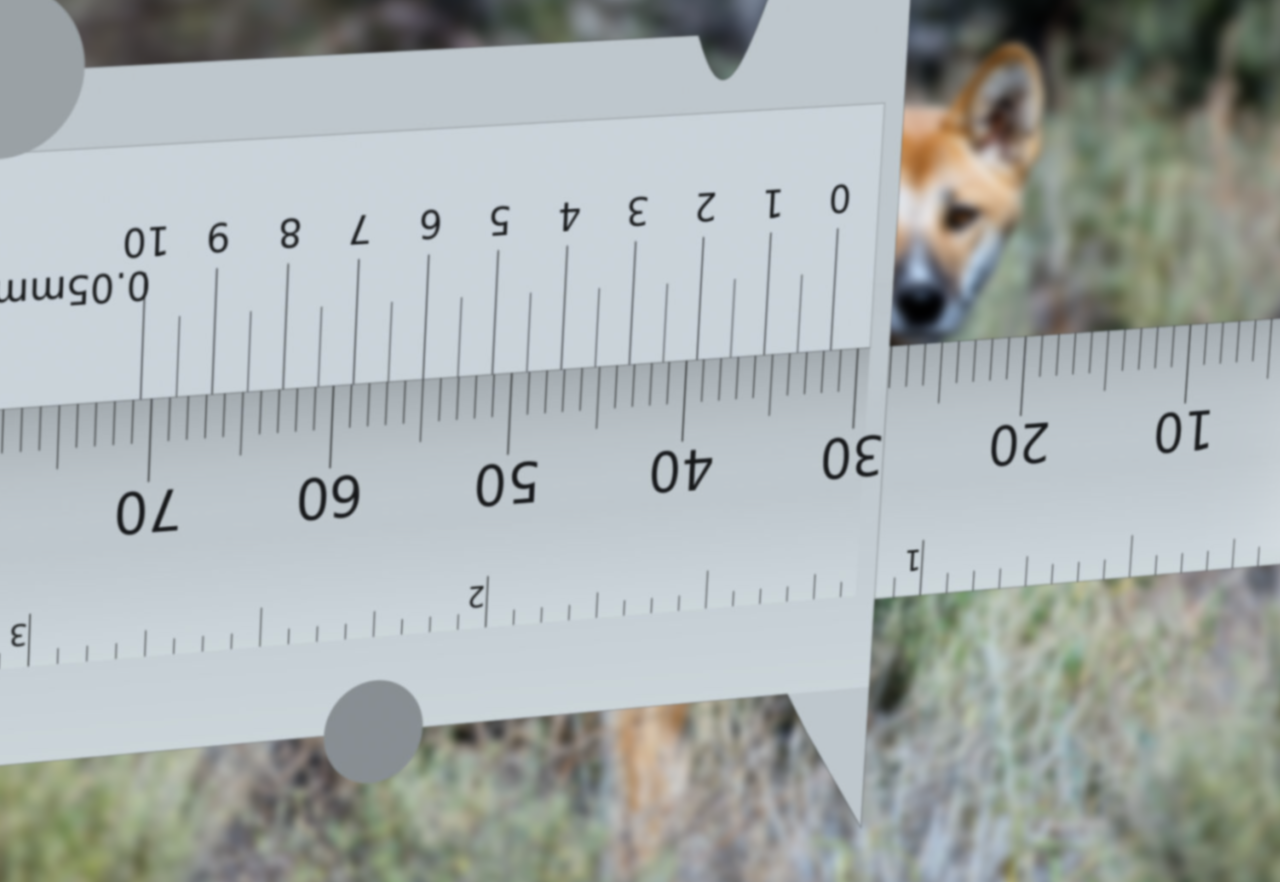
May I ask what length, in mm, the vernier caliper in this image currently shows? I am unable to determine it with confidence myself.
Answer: 31.6 mm
